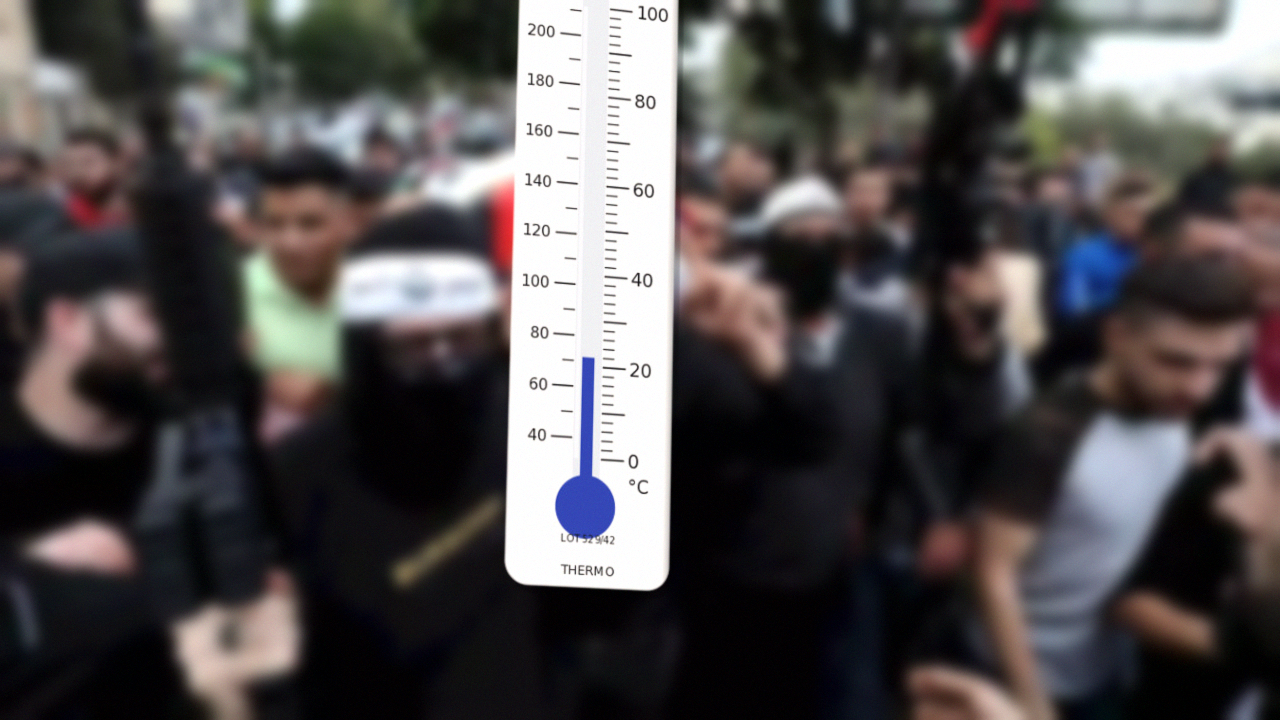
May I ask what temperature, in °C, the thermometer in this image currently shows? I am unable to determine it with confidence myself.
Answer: 22 °C
